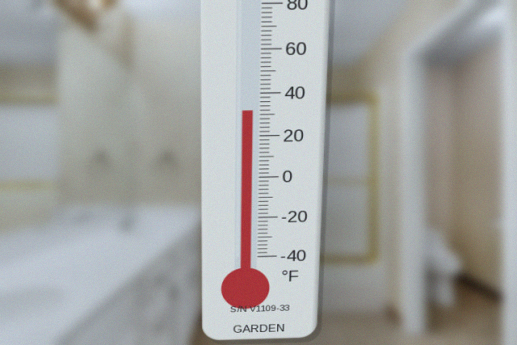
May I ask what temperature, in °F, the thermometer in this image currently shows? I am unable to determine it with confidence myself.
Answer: 32 °F
